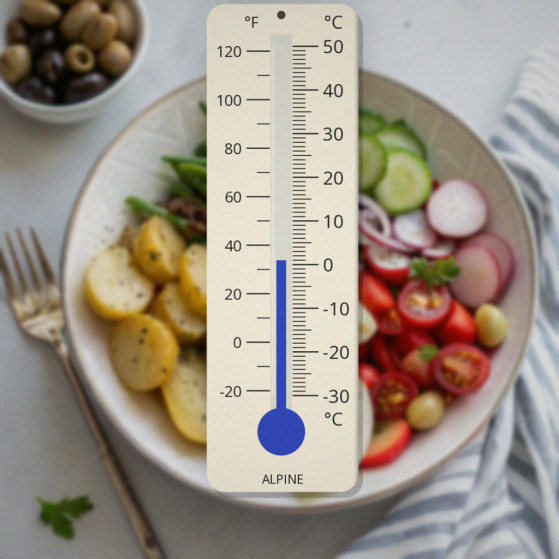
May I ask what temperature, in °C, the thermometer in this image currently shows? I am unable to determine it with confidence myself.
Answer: 1 °C
